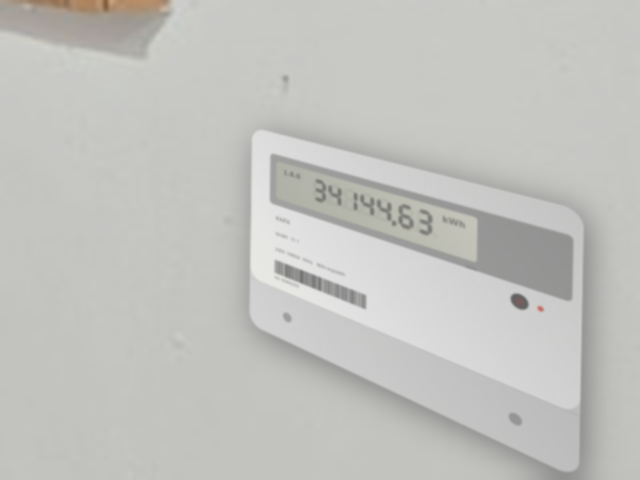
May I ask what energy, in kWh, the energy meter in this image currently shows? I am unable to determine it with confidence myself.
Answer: 34144.63 kWh
